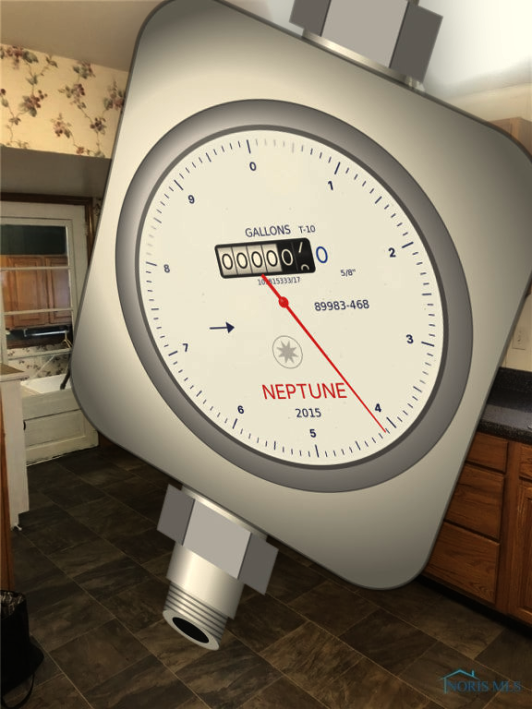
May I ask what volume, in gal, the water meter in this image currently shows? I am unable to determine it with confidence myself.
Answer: 74.1 gal
